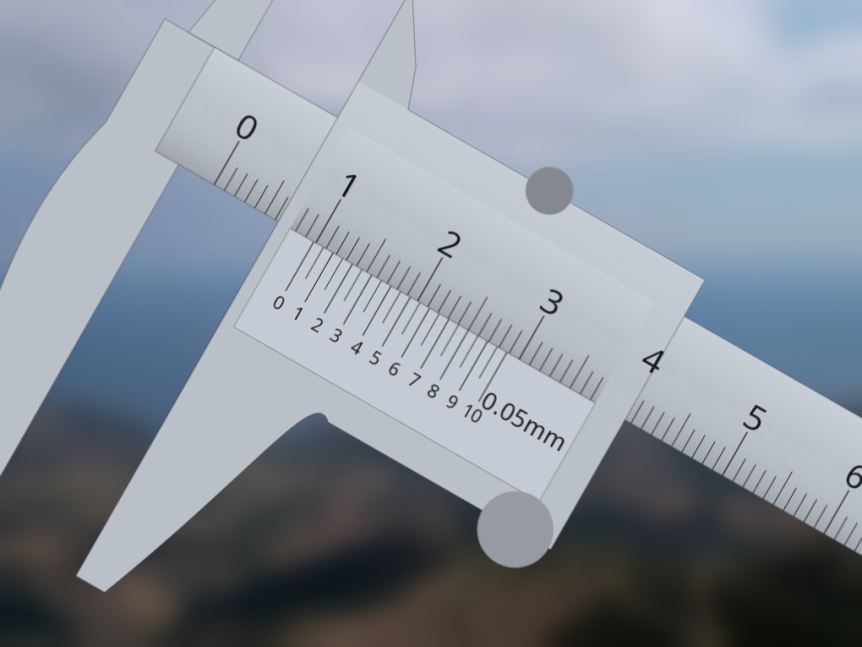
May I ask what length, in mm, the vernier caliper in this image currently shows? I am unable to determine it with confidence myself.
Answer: 9.8 mm
